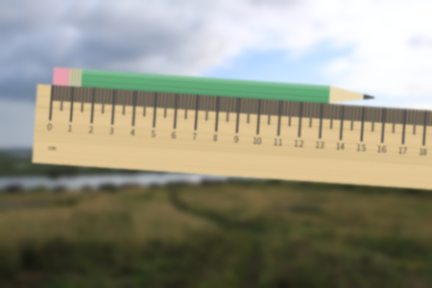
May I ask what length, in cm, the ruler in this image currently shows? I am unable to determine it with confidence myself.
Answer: 15.5 cm
